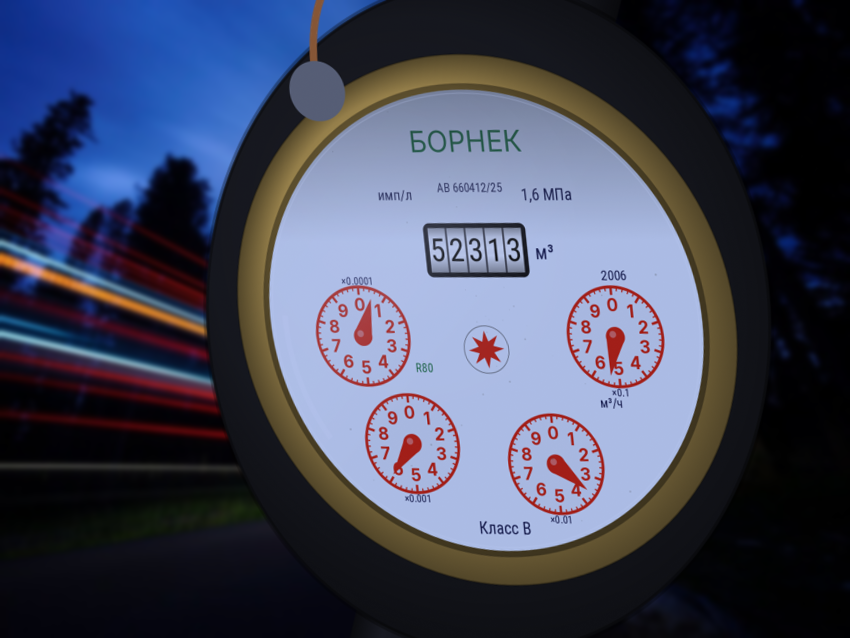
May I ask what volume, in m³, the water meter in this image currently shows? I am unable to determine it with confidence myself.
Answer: 52313.5360 m³
